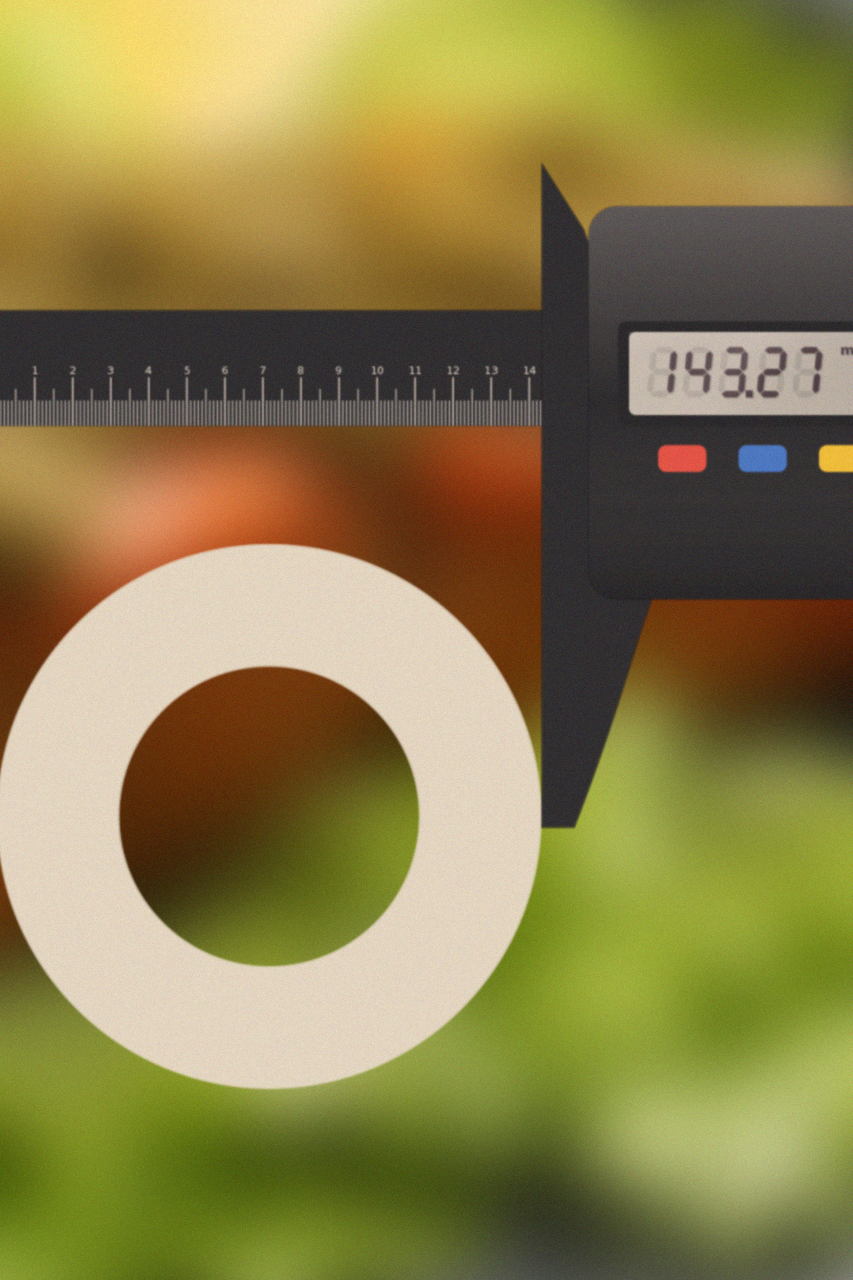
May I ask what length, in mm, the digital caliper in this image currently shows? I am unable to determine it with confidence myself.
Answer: 143.27 mm
